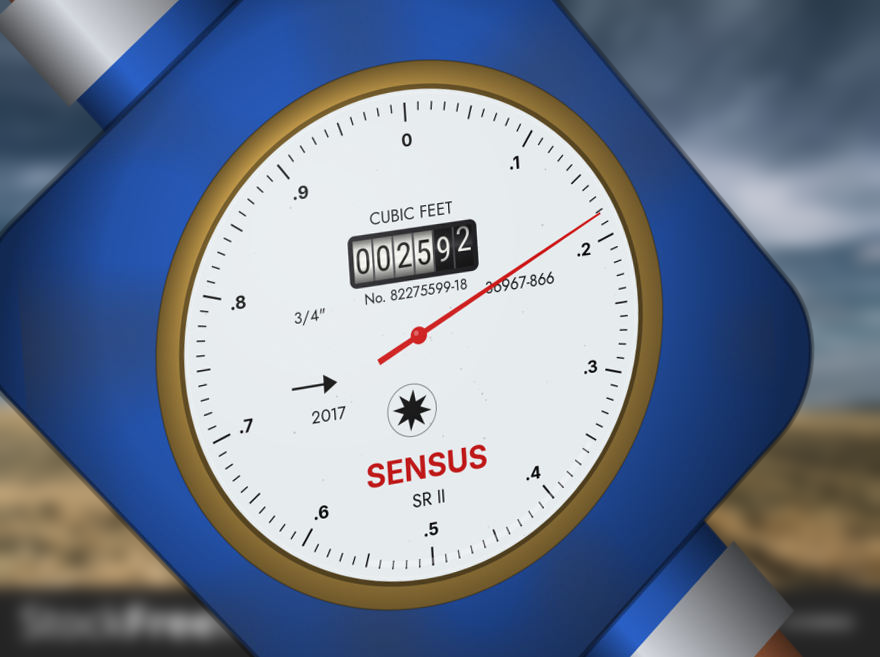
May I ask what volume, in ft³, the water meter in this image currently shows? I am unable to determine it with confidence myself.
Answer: 2592.18 ft³
